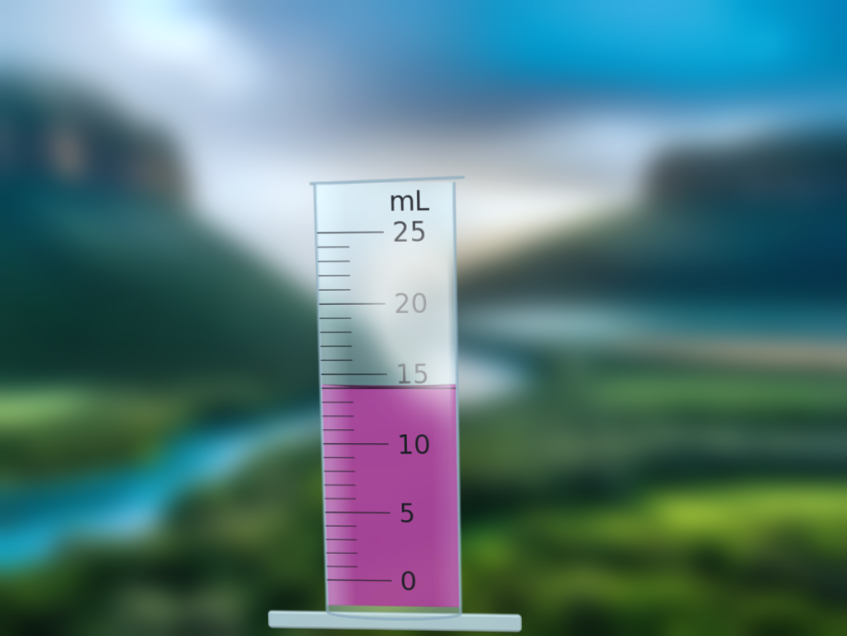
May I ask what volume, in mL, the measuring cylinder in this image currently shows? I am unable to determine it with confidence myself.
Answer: 14 mL
